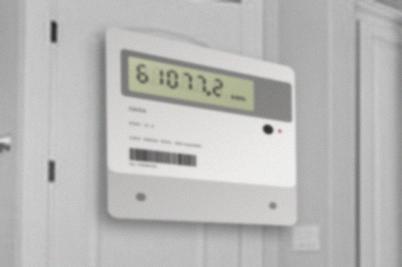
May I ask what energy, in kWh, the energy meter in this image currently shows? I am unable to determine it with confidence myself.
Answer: 61077.2 kWh
